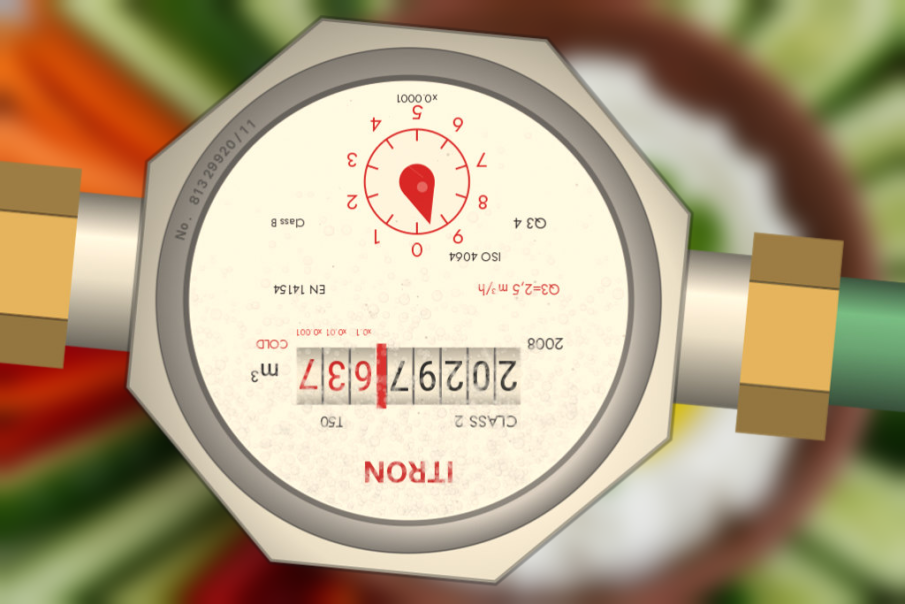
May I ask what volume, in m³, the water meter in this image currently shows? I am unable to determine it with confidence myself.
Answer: 20297.6369 m³
